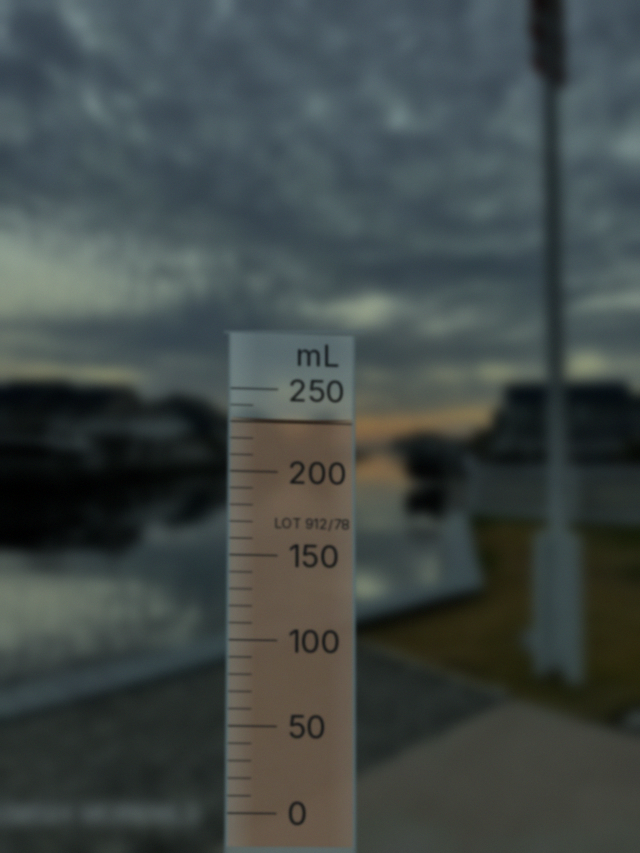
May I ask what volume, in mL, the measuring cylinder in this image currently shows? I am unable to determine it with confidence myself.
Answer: 230 mL
